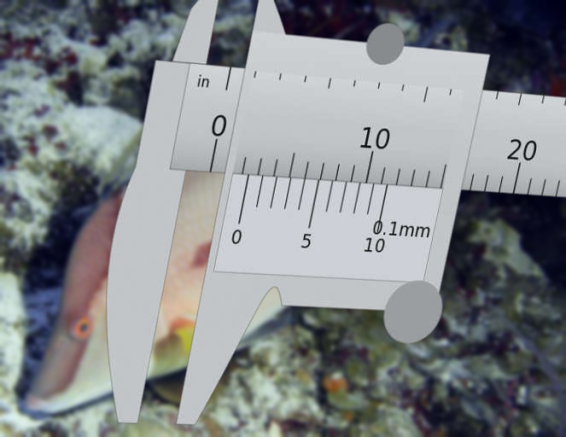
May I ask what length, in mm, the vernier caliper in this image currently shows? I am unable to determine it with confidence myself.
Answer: 2.4 mm
